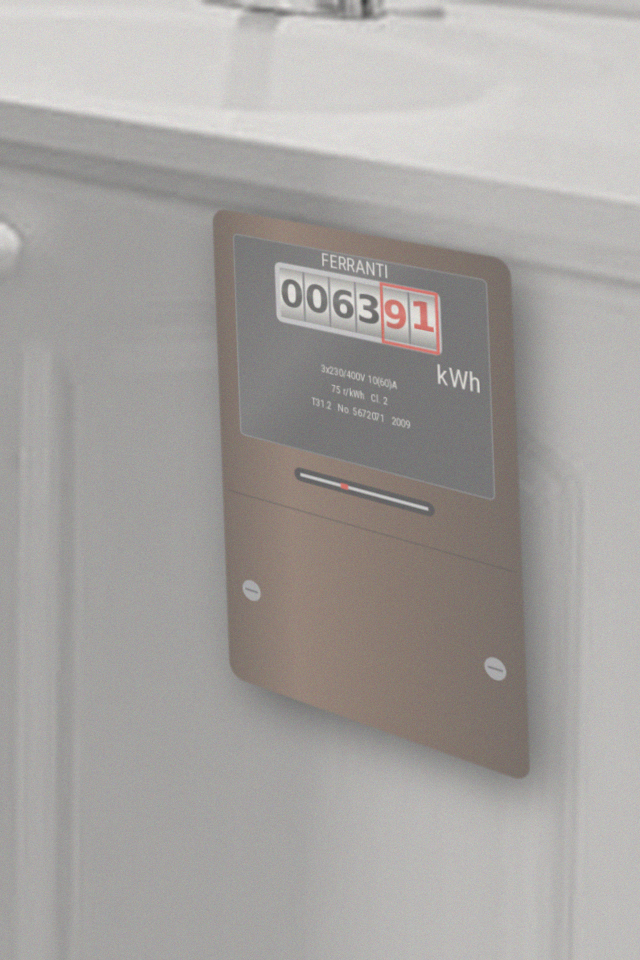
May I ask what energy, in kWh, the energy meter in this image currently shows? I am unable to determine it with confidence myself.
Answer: 63.91 kWh
